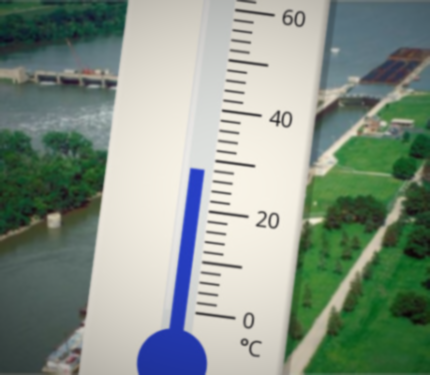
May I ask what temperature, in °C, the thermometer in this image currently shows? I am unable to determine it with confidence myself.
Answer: 28 °C
